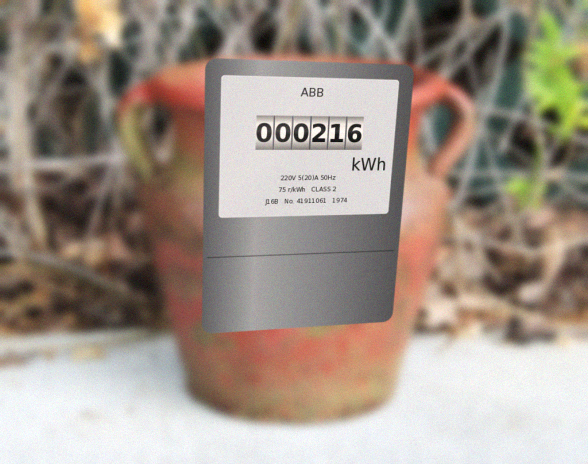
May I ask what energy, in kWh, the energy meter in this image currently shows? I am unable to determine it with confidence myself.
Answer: 216 kWh
